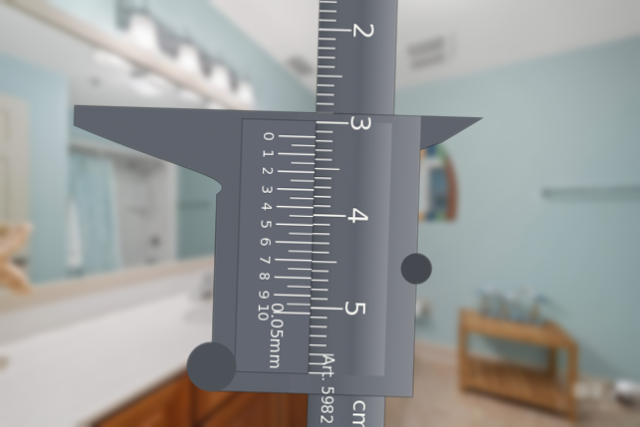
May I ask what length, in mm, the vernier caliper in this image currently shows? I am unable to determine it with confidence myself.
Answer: 31.6 mm
